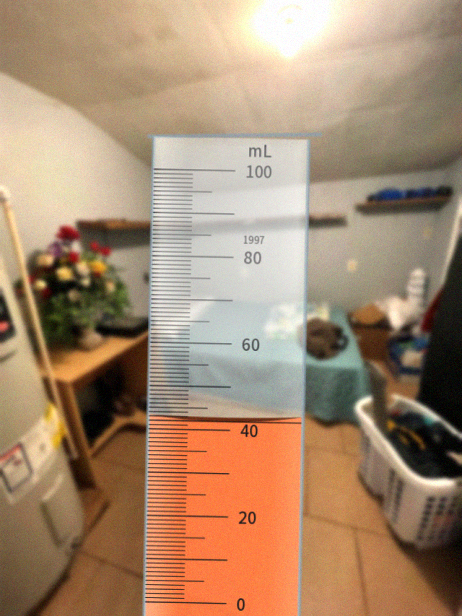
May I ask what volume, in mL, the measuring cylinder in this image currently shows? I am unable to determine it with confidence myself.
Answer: 42 mL
